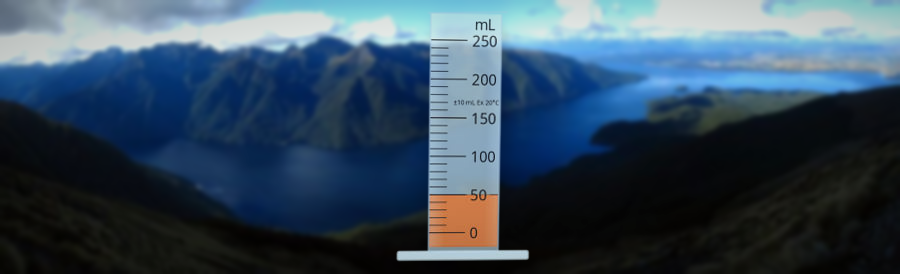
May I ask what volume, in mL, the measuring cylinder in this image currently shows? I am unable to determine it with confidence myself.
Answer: 50 mL
